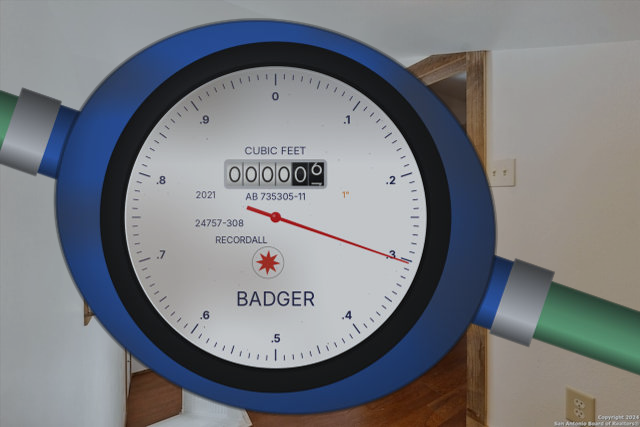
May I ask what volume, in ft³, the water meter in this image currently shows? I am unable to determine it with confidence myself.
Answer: 6.30 ft³
